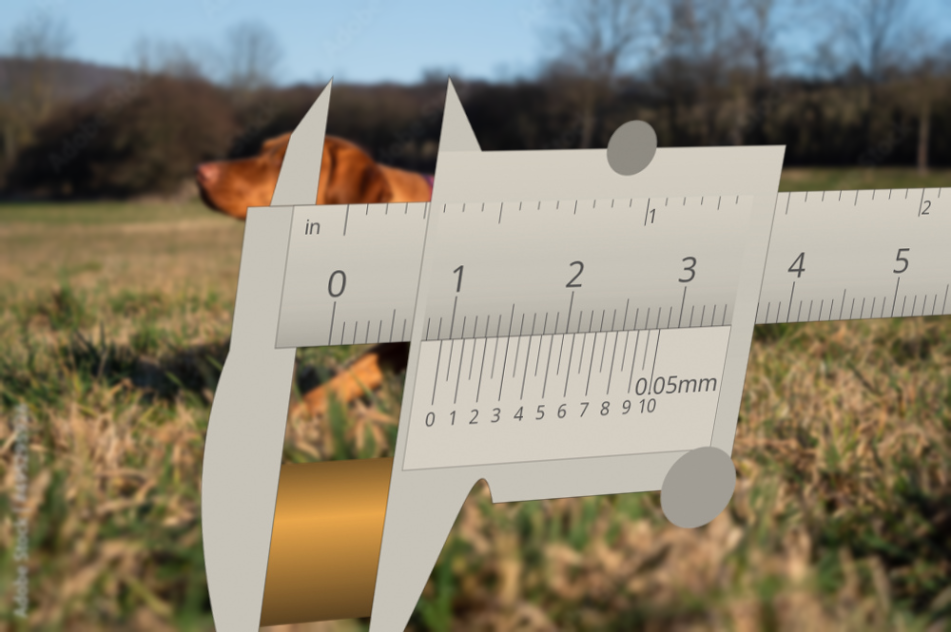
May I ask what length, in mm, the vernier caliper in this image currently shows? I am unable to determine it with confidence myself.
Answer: 9.3 mm
